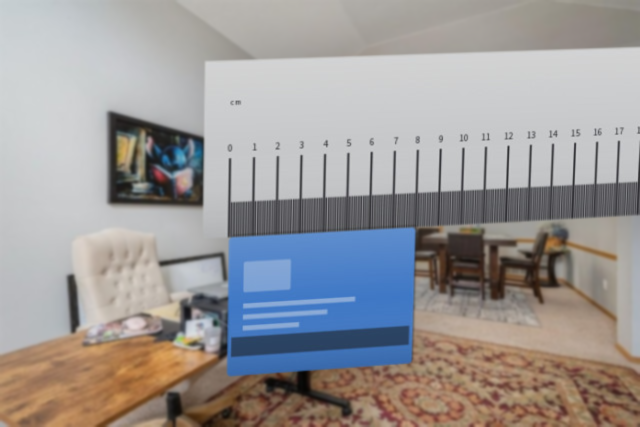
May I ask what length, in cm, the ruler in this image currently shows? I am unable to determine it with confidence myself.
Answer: 8 cm
